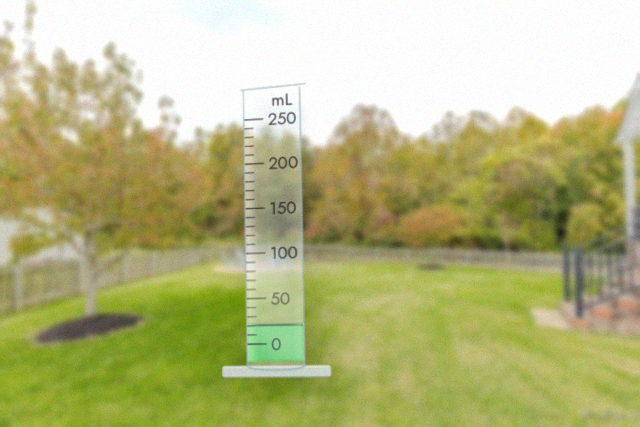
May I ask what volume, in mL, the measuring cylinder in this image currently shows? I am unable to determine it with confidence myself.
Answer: 20 mL
